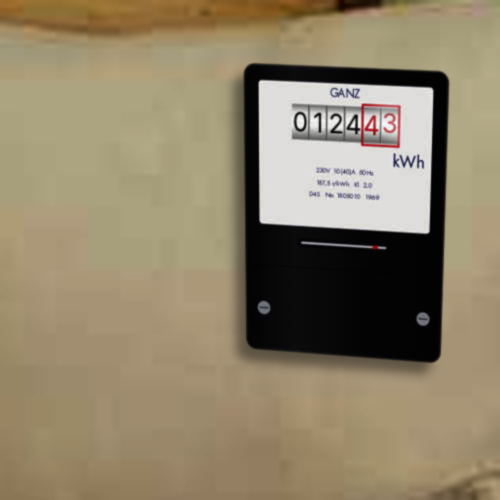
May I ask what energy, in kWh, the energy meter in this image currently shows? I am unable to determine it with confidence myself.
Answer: 124.43 kWh
